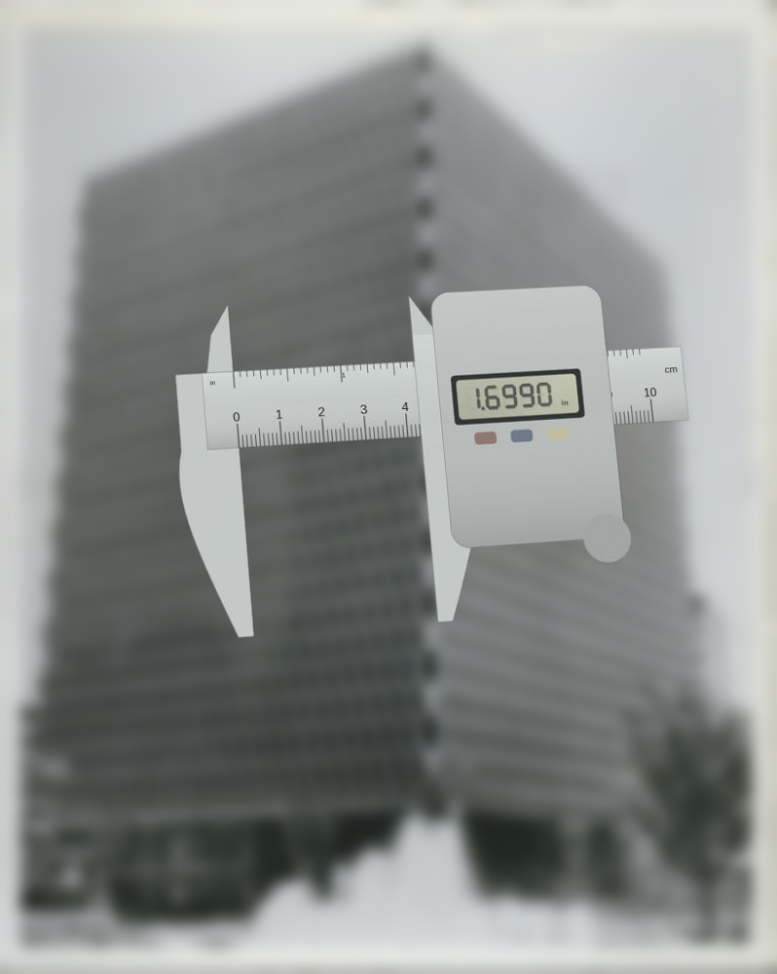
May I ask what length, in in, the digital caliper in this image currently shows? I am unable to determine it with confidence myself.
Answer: 1.6990 in
